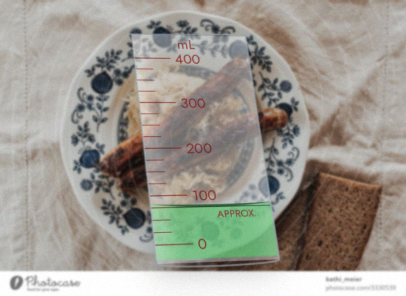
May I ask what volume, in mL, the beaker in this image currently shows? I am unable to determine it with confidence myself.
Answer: 75 mL
